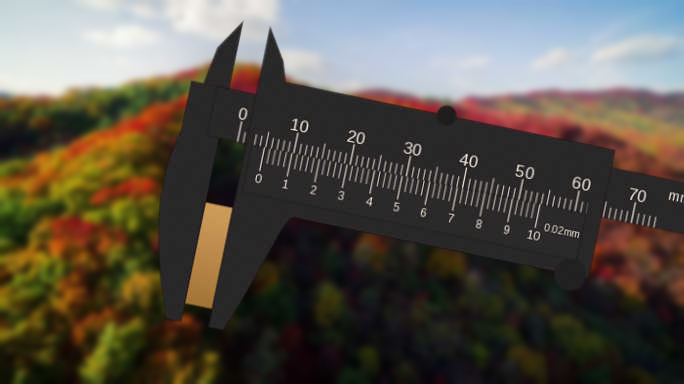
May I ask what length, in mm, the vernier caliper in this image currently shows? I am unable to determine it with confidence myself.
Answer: 4.8 mm
